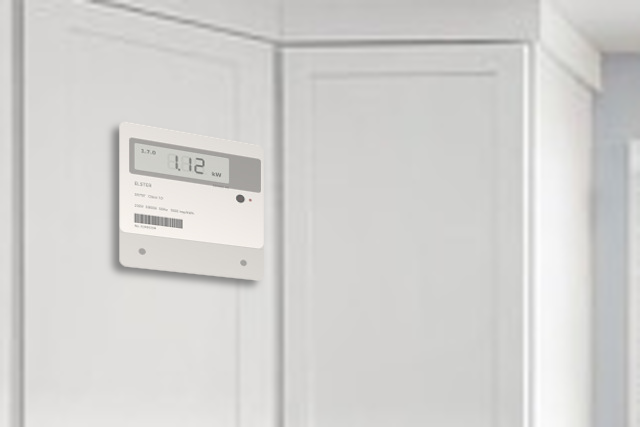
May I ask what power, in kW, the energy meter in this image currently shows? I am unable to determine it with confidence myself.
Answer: 1.12 kW
